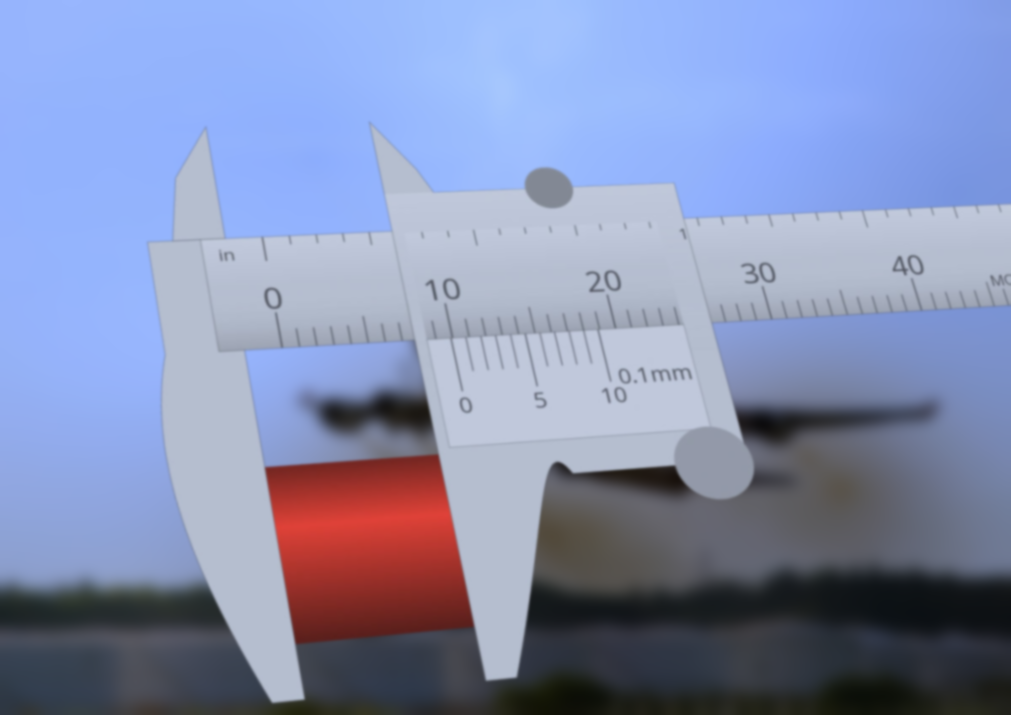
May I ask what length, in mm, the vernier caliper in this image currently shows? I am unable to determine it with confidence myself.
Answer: 9.9 mm
